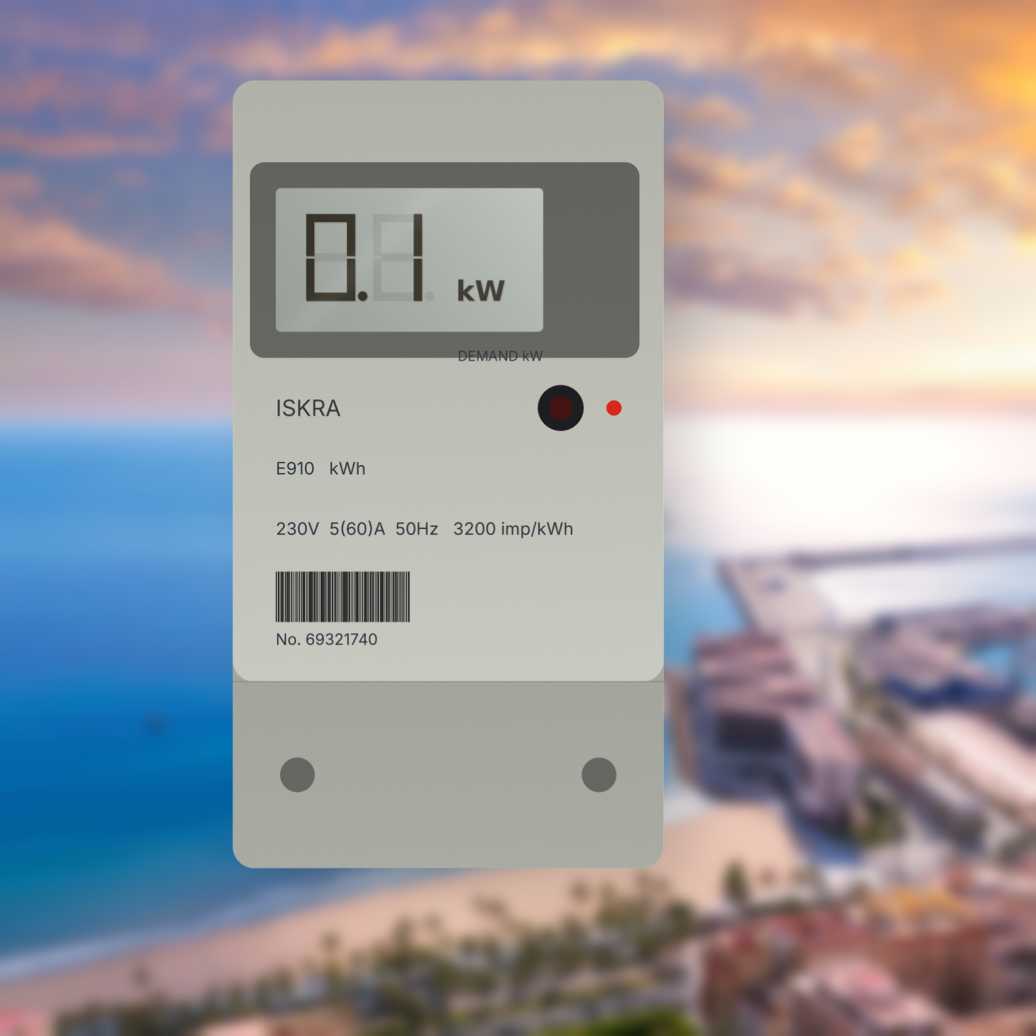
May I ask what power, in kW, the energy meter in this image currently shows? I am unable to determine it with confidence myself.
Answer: 0.1 kW
